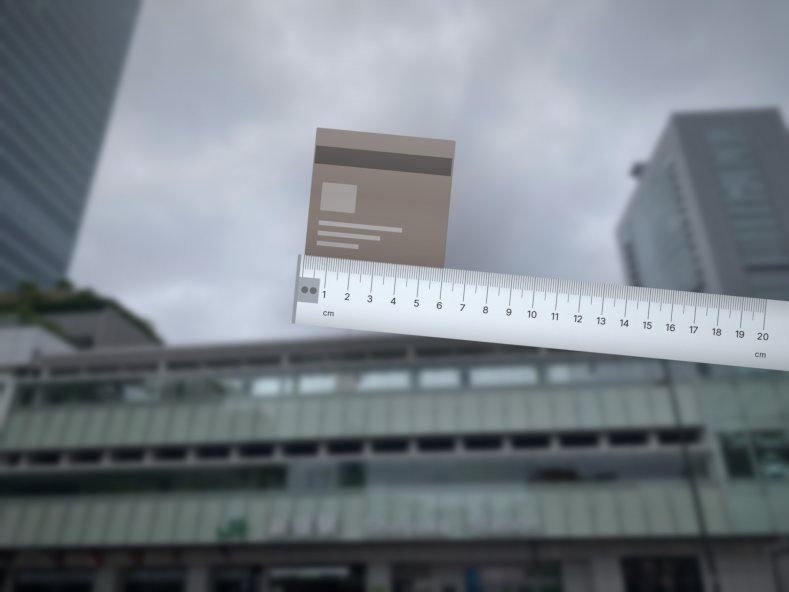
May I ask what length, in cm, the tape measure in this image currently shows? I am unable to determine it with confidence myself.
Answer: 6 cm
